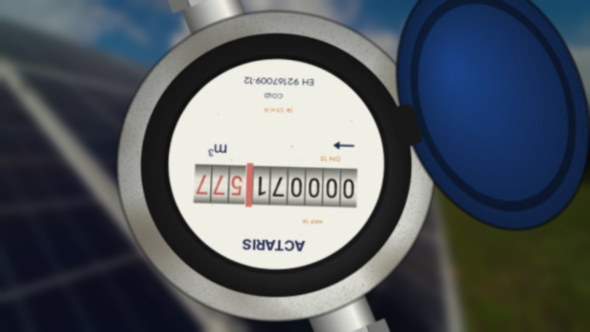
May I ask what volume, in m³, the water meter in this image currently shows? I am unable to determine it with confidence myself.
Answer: 71.577 m³
